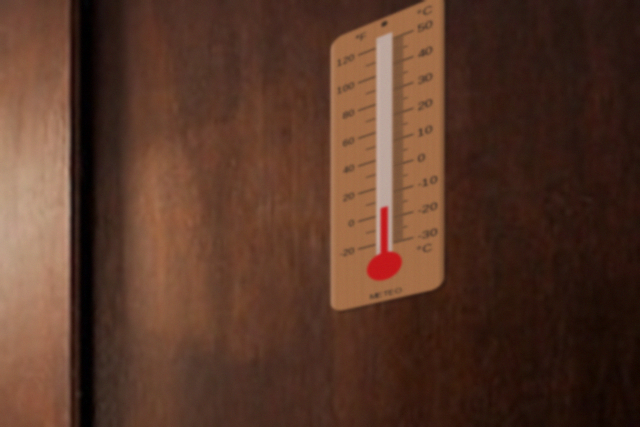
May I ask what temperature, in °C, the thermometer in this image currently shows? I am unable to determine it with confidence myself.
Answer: -15 °C
